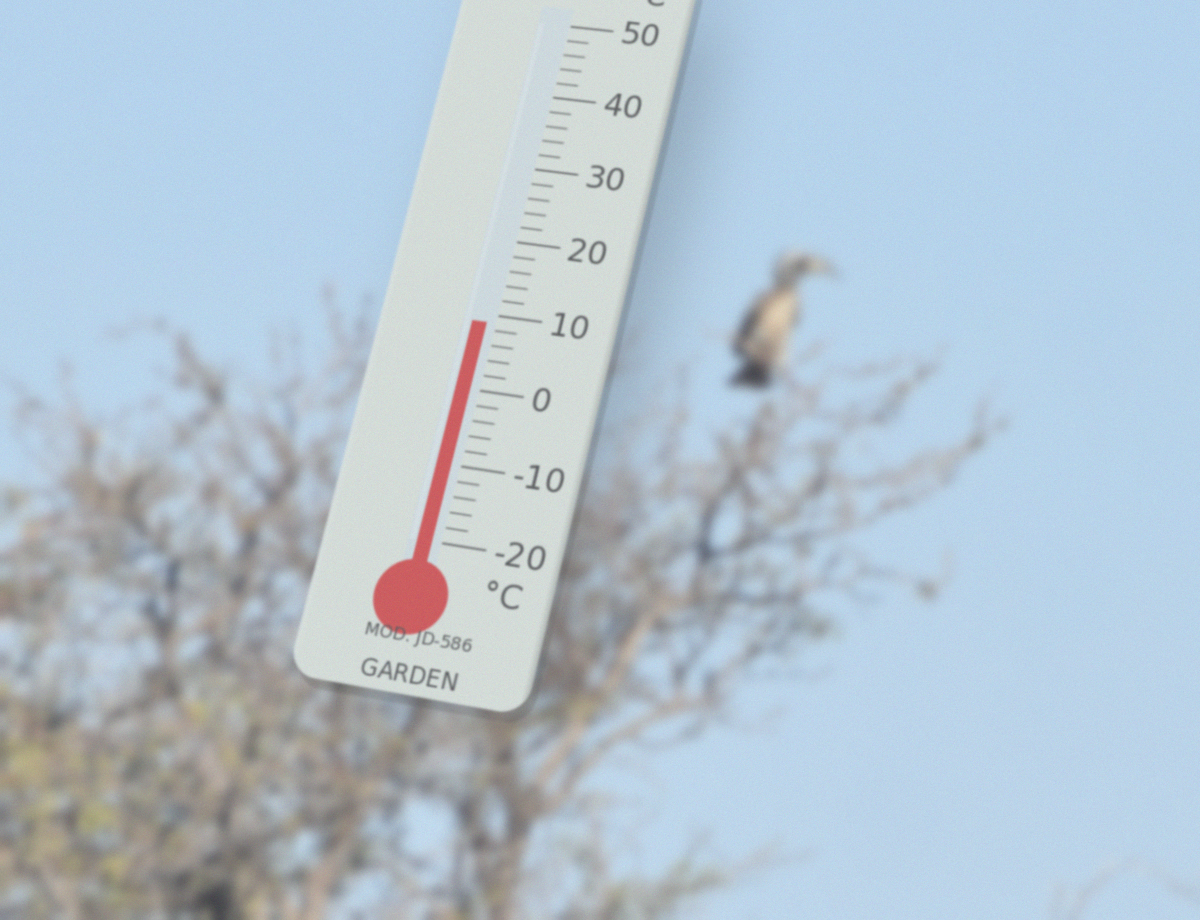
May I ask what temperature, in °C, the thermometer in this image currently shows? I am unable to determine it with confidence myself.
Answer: 9 °C
